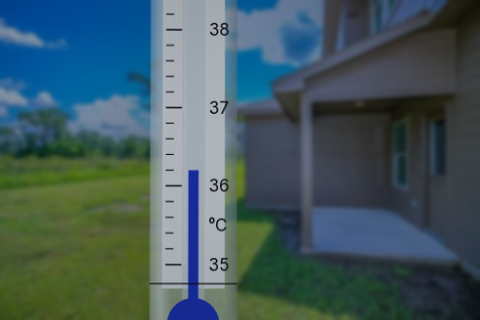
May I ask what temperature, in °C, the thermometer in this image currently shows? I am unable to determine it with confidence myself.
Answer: 36.2 °C
